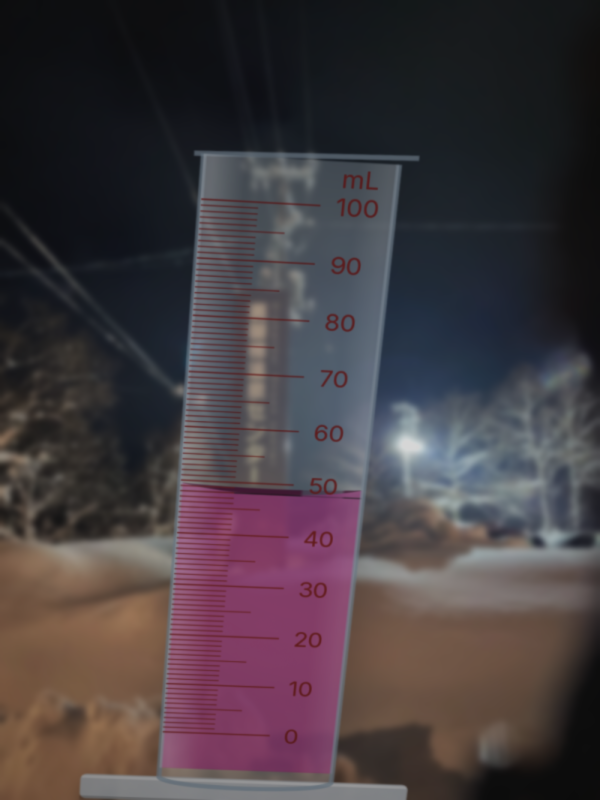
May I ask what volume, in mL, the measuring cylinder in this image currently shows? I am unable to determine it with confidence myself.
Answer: 48 mL
